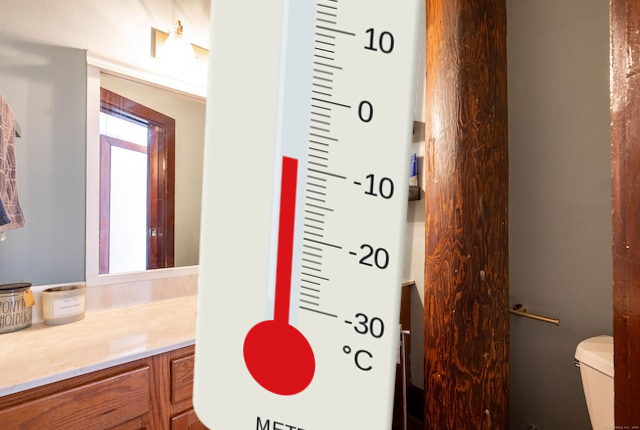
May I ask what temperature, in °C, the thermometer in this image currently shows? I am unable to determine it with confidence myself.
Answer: -9 °C
